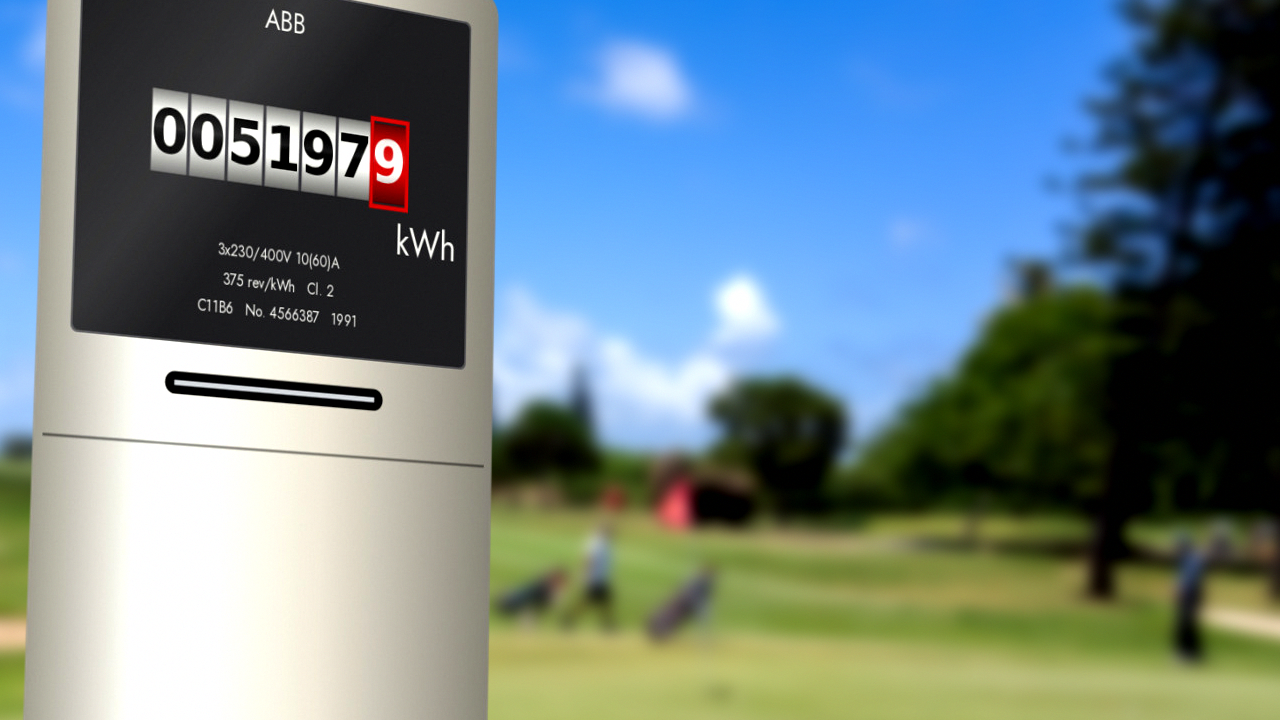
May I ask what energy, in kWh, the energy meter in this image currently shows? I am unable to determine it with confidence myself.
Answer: 5197.9 kWh
